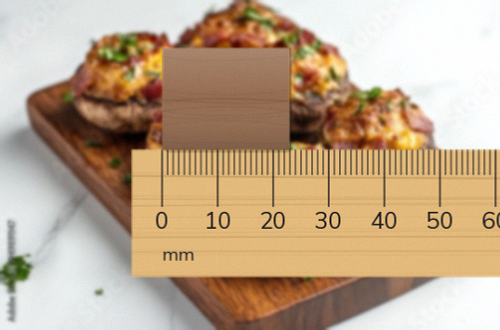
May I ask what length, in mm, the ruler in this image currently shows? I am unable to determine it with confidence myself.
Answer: 23 mm
